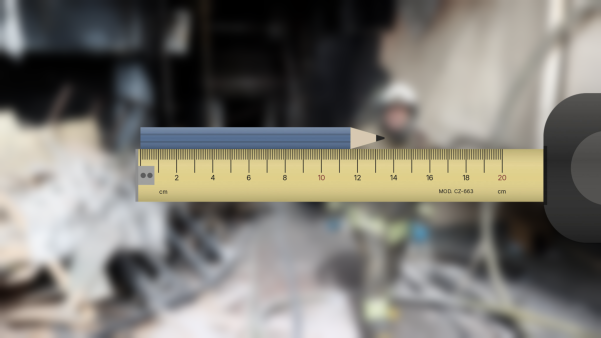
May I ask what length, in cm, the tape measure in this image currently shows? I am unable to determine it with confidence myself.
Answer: 13.5 cm
